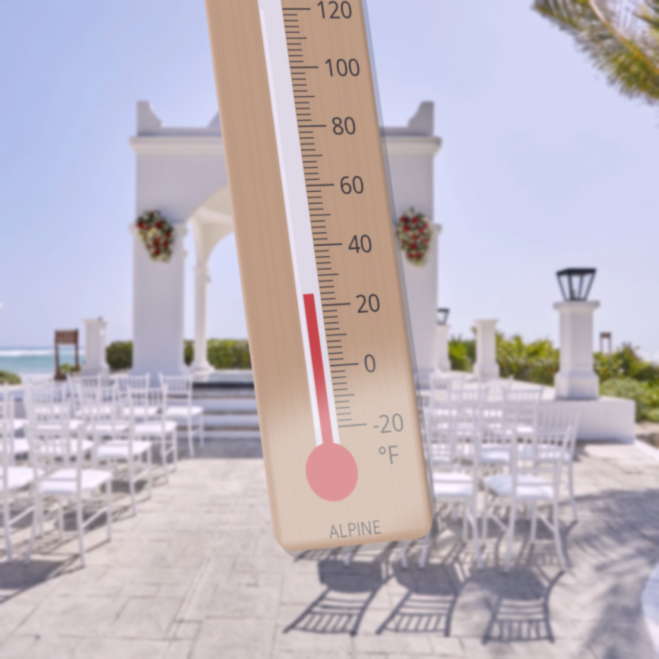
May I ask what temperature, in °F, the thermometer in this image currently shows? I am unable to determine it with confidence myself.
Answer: 24 °F
